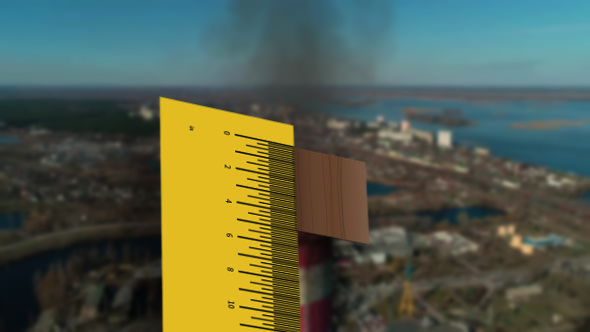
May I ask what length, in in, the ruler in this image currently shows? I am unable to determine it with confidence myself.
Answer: 5 in
